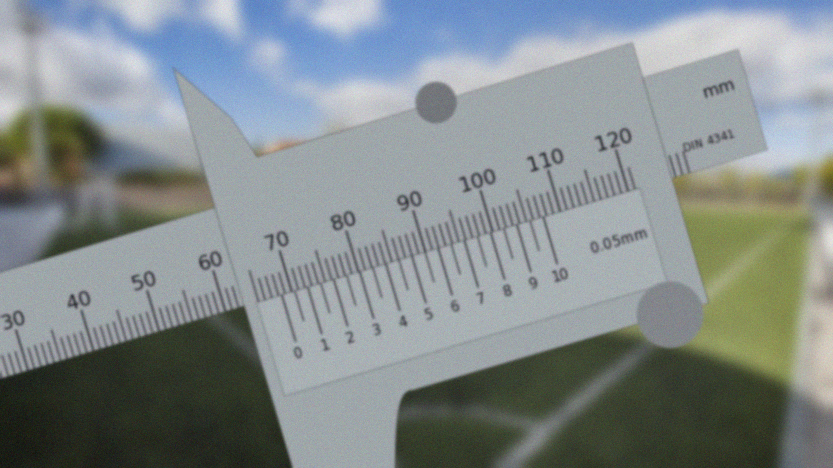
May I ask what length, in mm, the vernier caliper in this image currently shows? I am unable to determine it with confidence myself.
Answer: 68.5 mm
